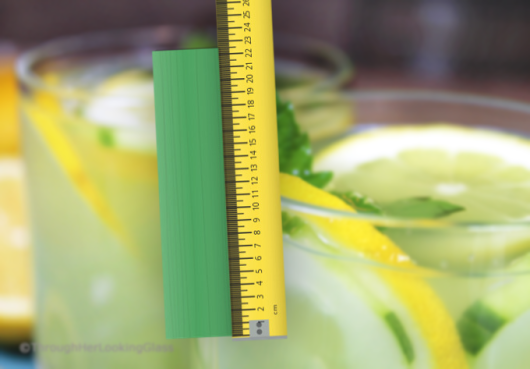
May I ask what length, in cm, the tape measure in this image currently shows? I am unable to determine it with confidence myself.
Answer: 22.5 cm
